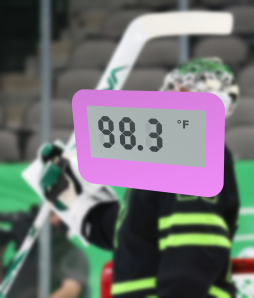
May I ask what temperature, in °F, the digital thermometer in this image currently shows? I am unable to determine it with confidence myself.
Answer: 98.3 °F
